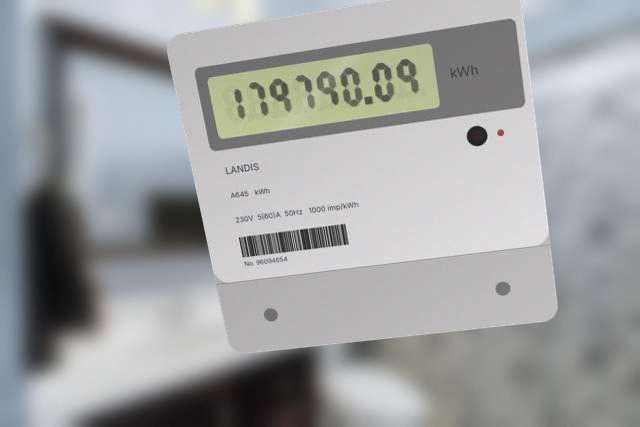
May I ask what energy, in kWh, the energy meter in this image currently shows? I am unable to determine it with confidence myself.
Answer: 179790.09 kWh
